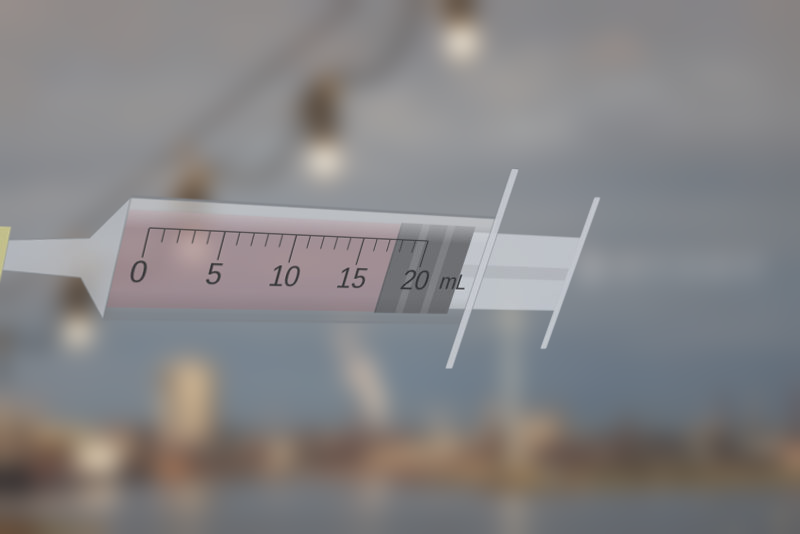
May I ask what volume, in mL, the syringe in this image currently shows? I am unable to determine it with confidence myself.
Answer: 17.5 mL
